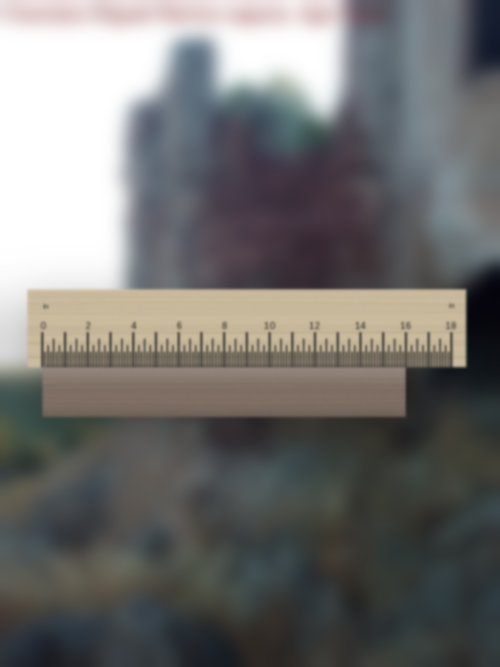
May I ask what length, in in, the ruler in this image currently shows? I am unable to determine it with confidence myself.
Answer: 16 in
